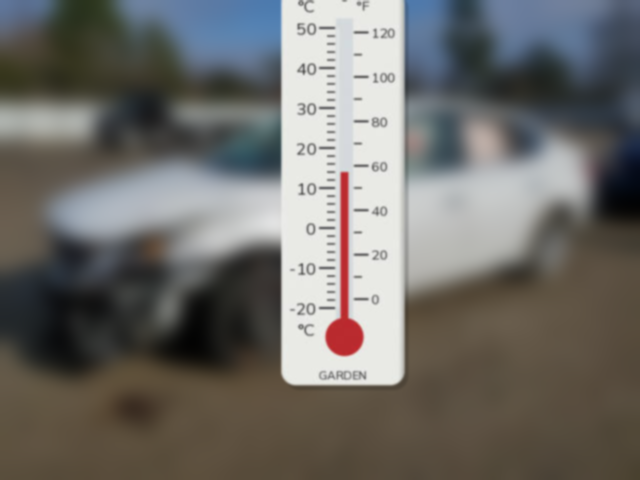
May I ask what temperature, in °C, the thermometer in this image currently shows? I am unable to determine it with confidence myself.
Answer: 14 °C
